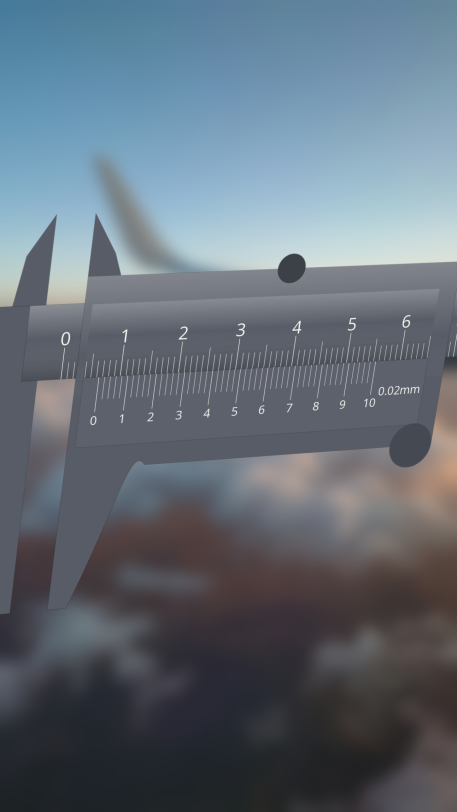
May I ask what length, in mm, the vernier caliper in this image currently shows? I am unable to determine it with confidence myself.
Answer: 6.4 mm
